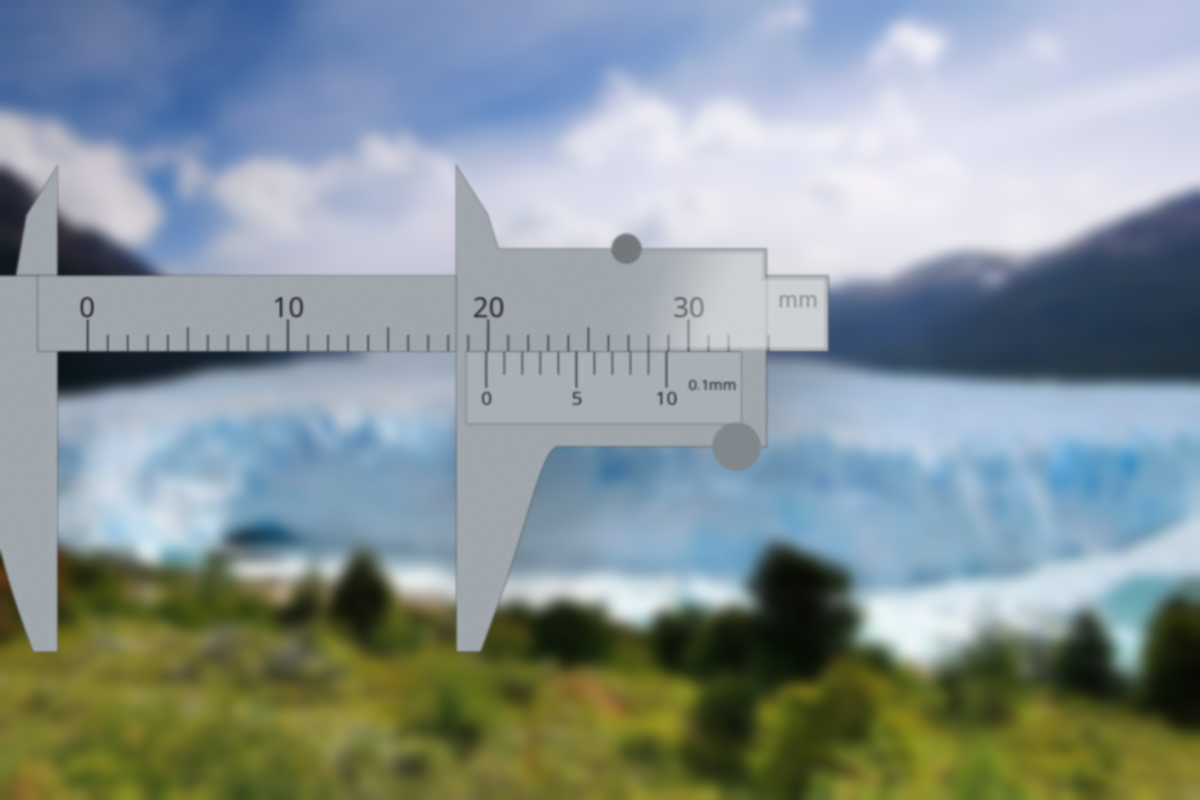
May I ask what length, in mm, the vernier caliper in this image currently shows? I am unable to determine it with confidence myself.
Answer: 19.9 mm
